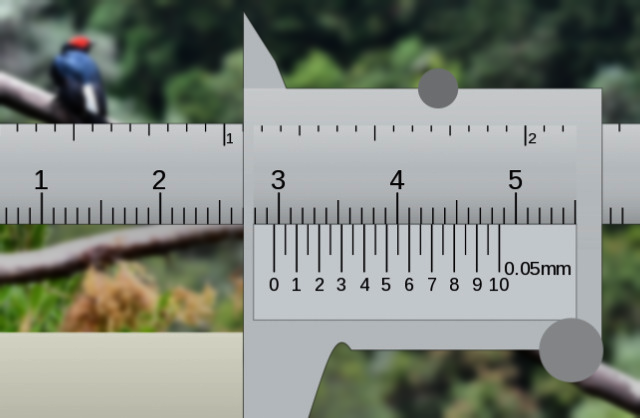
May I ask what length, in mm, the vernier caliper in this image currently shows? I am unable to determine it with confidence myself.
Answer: 29.6 mm
